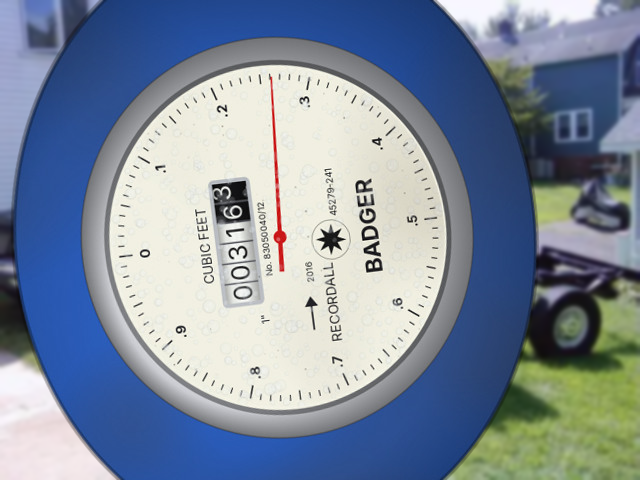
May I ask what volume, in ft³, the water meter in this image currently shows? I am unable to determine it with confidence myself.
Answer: 3163.26 ft³
